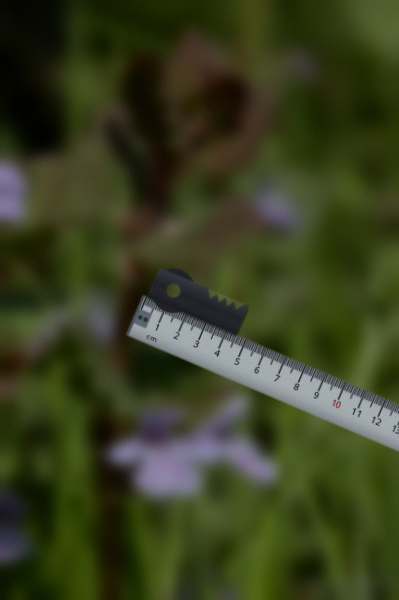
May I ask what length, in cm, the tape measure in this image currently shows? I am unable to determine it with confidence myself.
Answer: 4.5 cm
